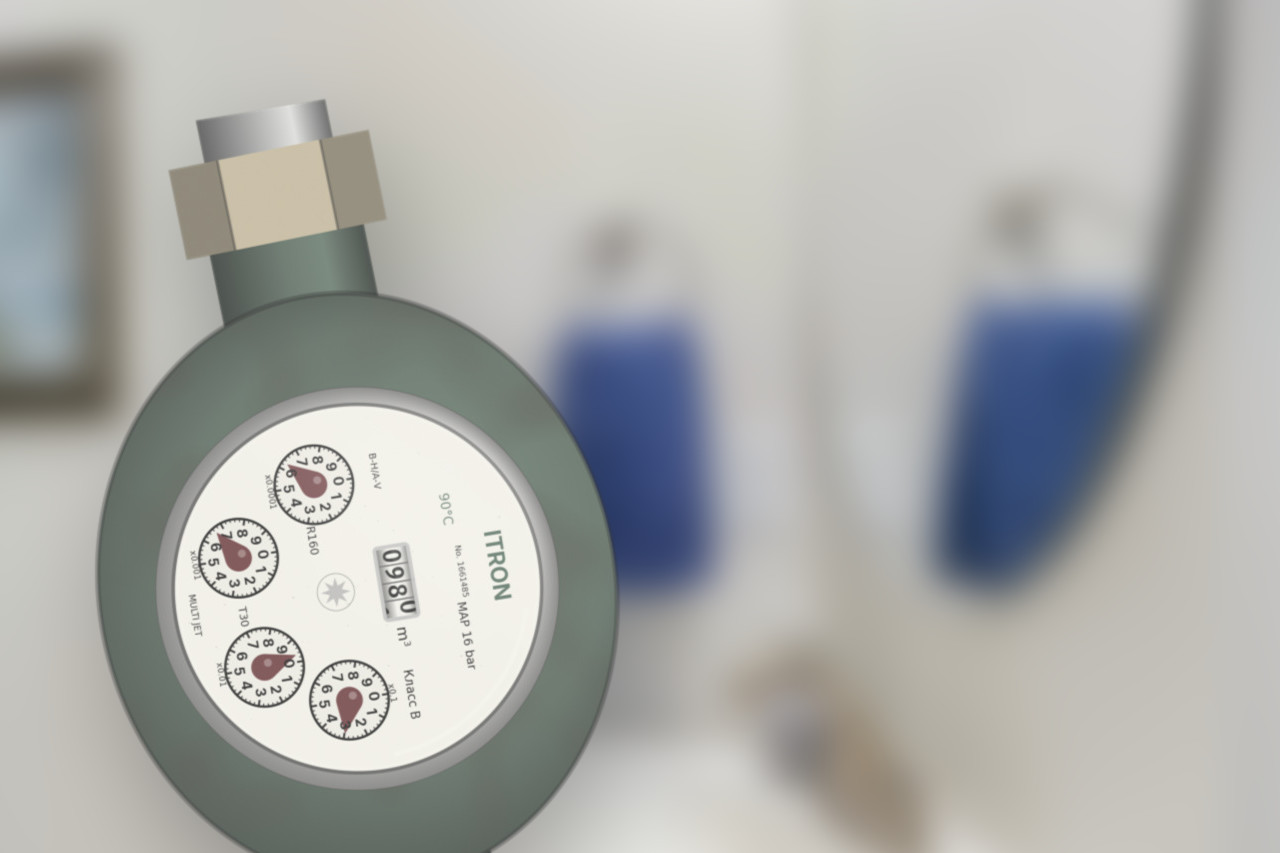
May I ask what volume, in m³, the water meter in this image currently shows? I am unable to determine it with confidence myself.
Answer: 980.2966 m³
